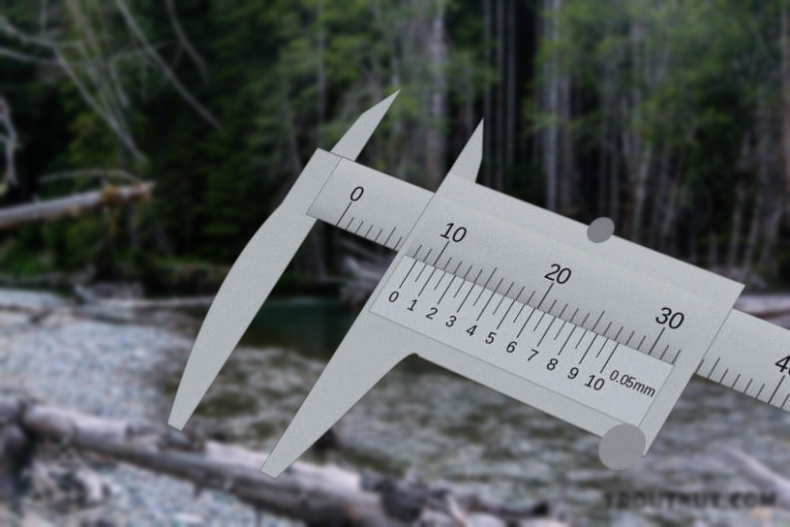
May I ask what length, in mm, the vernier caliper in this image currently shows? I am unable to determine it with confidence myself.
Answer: 8.4 mm
